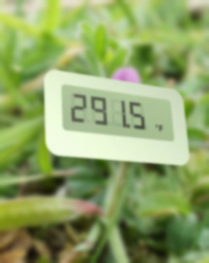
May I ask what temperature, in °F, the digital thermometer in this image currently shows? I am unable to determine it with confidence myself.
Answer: 291.5 °F
